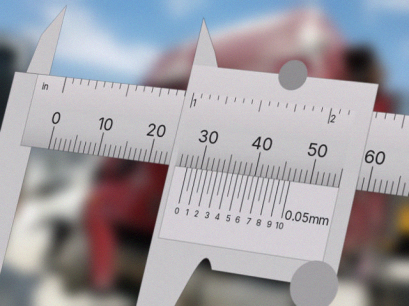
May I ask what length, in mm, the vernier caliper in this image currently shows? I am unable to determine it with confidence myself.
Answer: 27.4 mm
